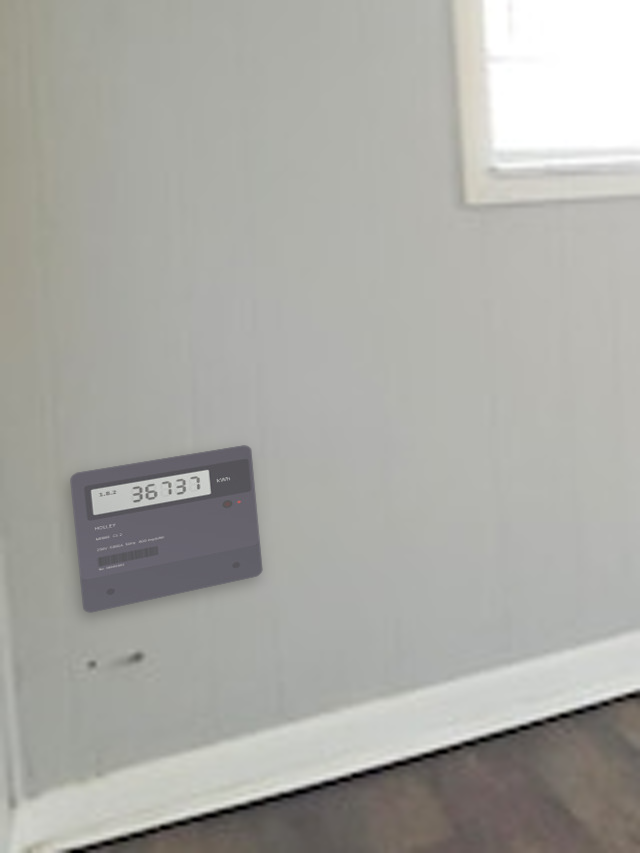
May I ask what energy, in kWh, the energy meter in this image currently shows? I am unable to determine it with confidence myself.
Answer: 36737 kWh
